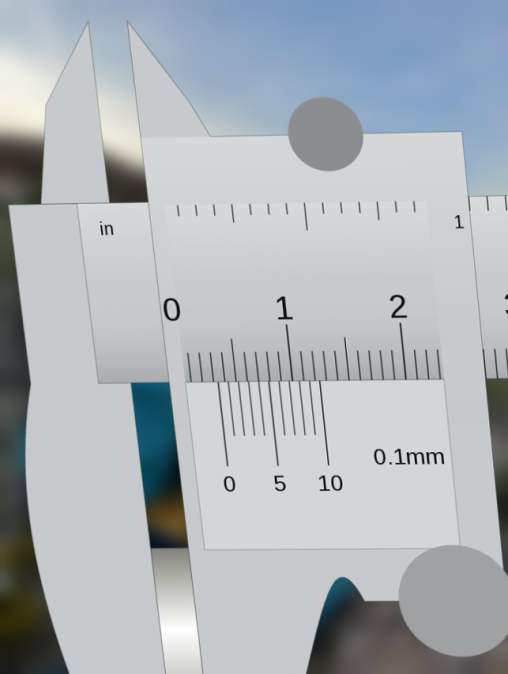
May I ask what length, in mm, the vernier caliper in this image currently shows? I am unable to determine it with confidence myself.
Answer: 3.4 mm
